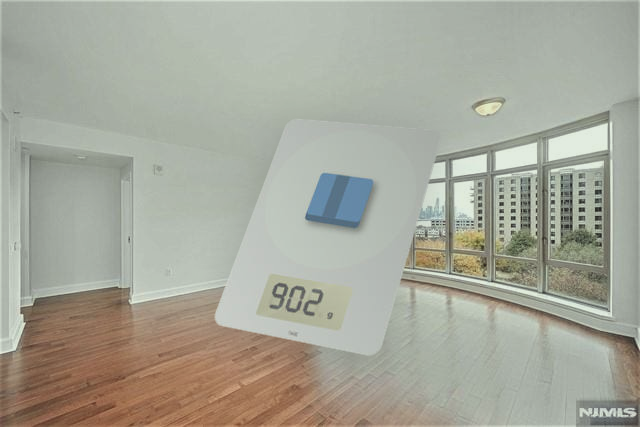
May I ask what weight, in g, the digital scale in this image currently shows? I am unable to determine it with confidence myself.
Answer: 902 g
